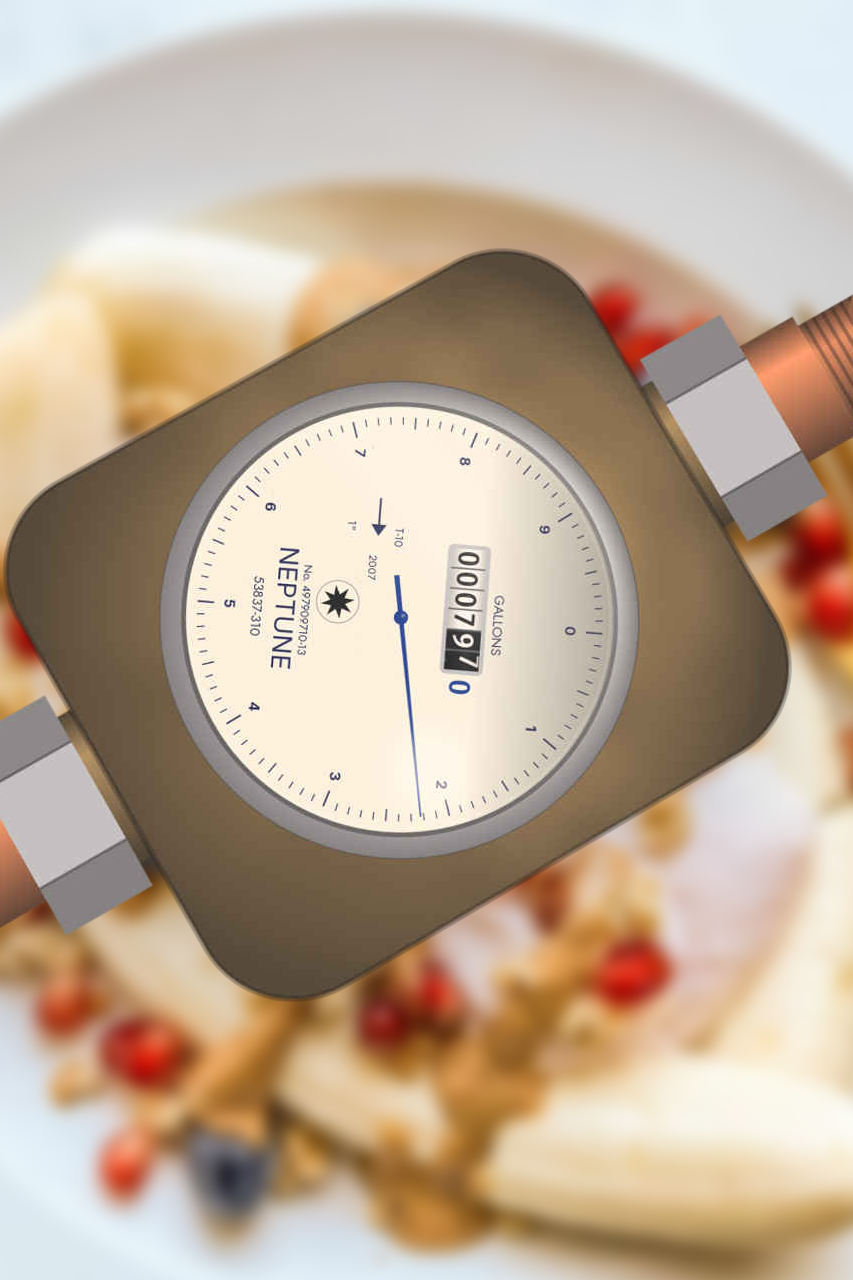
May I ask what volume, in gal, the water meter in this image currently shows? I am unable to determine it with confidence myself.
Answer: 7972.2 gal
